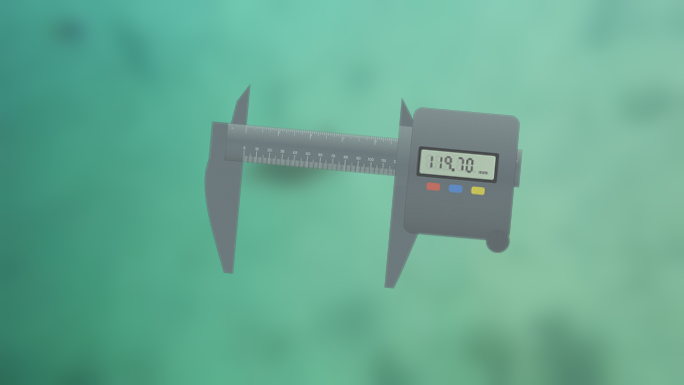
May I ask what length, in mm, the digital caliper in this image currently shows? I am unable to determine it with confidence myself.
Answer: 119.70 mm
